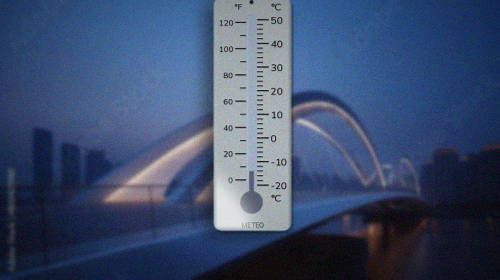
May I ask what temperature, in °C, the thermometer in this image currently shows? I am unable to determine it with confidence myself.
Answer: -14 °C
